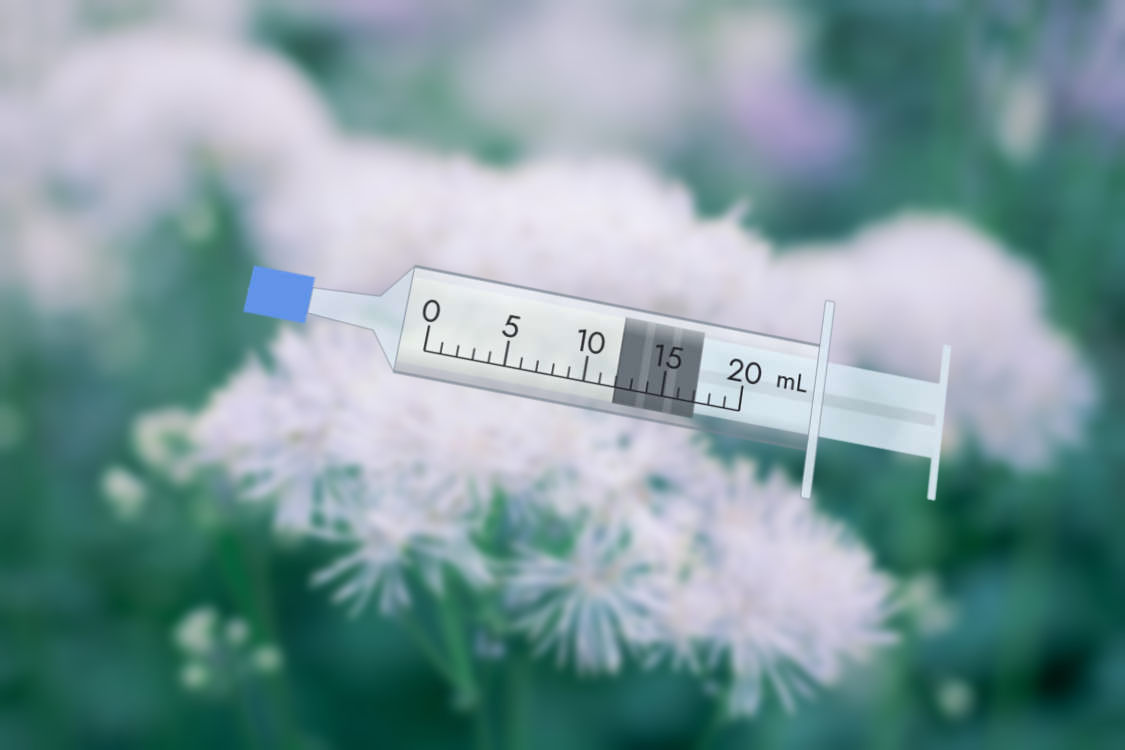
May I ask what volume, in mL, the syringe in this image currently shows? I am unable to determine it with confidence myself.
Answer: 12 mL
